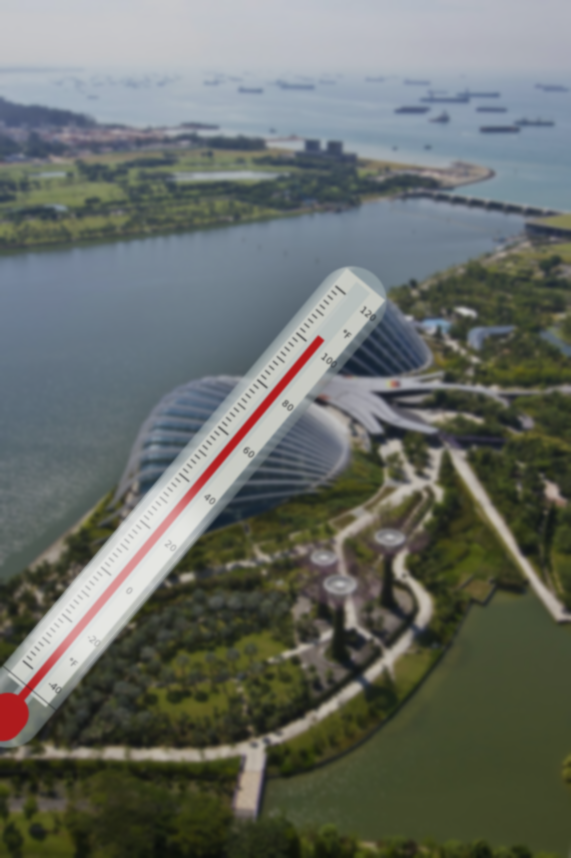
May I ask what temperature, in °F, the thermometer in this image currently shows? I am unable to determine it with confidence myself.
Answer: 104 °F
